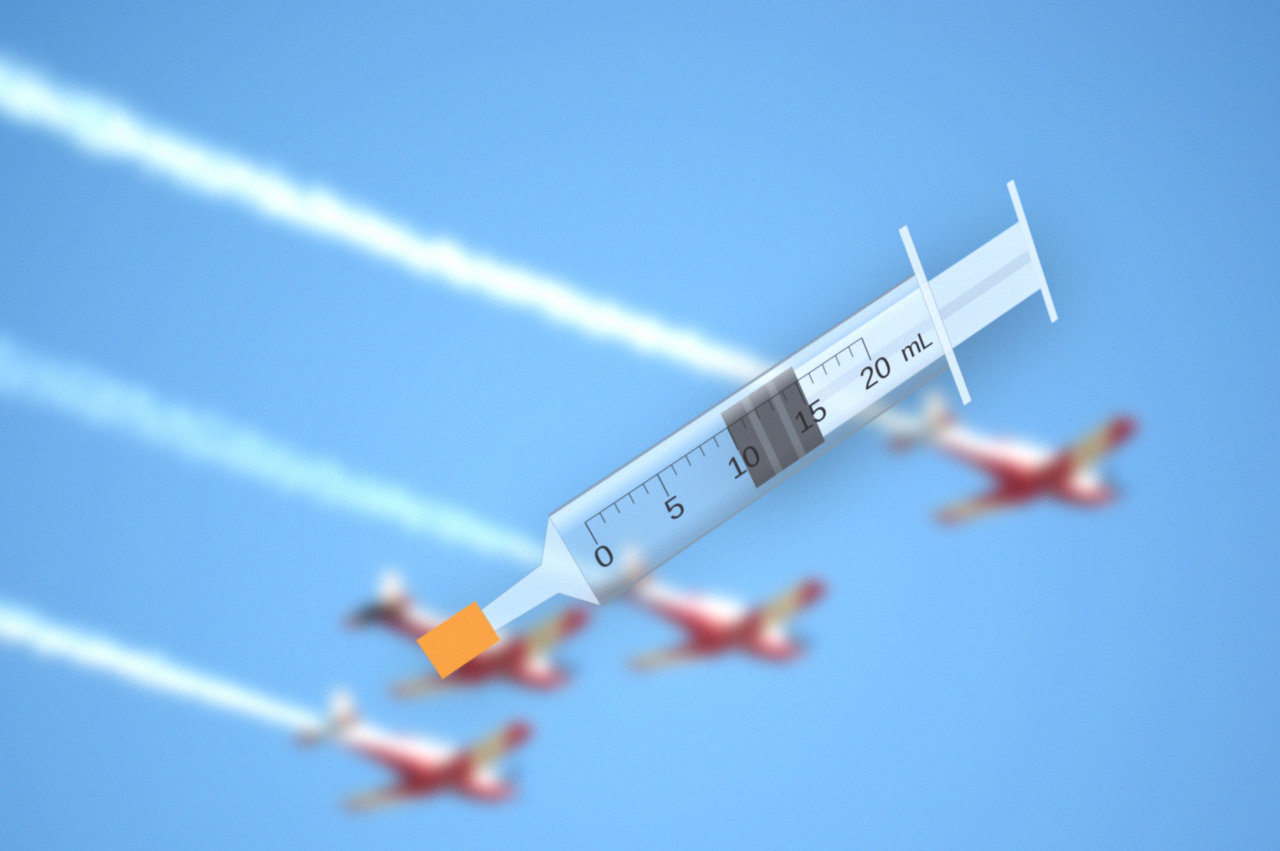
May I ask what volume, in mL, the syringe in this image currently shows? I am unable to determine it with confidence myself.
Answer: 10 mL
